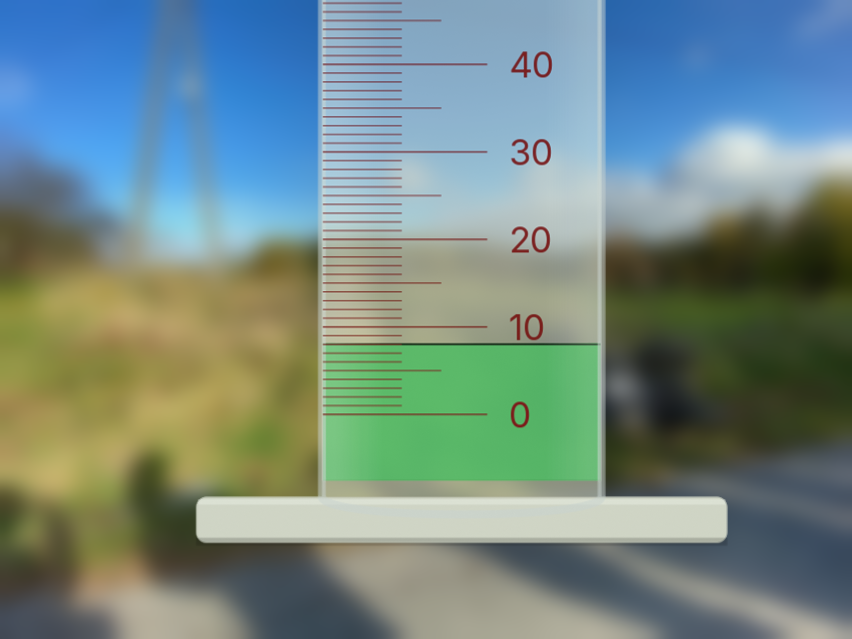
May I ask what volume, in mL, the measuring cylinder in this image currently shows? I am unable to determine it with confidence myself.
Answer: 8 mL
